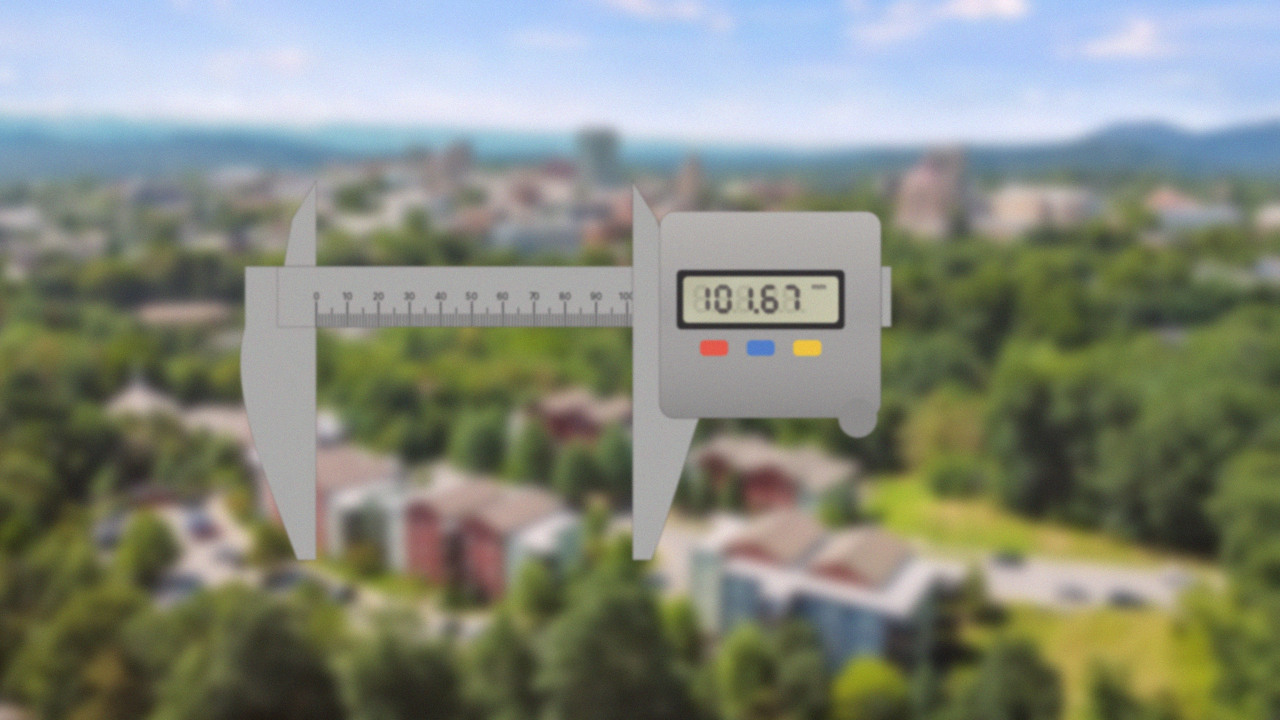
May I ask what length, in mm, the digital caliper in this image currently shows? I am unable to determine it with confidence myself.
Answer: 101.67 mm
